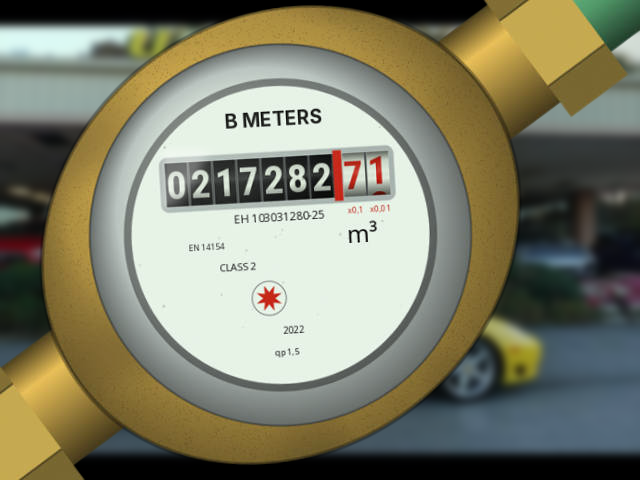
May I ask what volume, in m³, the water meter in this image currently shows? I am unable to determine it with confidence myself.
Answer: 217282.71 m³
